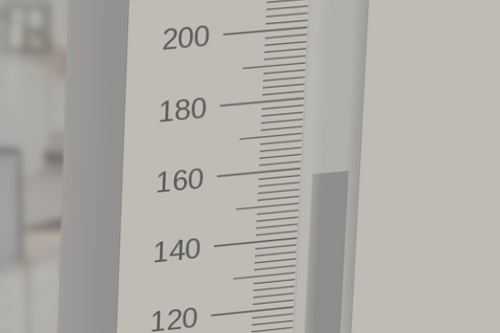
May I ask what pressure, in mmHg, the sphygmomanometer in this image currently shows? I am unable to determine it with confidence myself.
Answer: 158 mmHg
